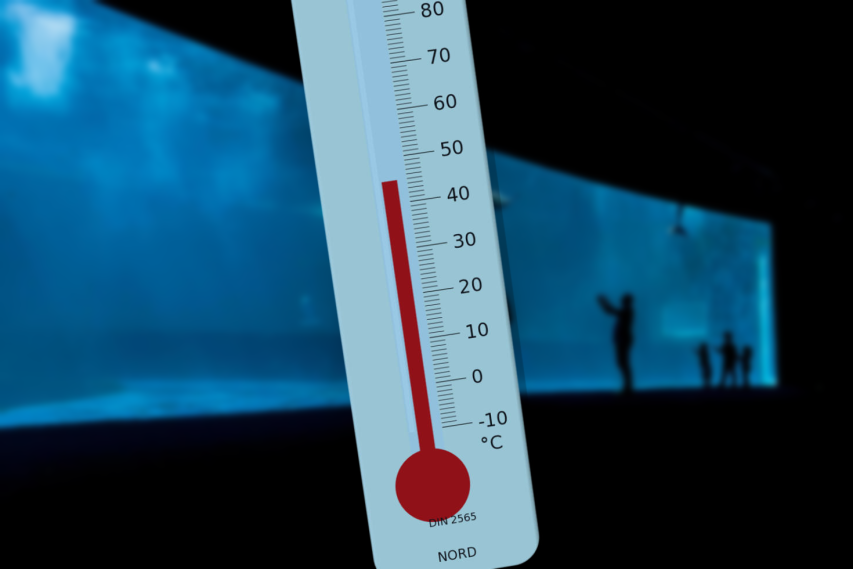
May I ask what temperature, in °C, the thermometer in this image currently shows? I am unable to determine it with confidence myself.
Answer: 45 °C
